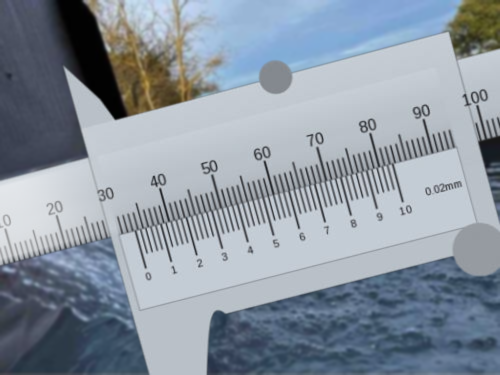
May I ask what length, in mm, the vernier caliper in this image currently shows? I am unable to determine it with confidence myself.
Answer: 33.5 mm
